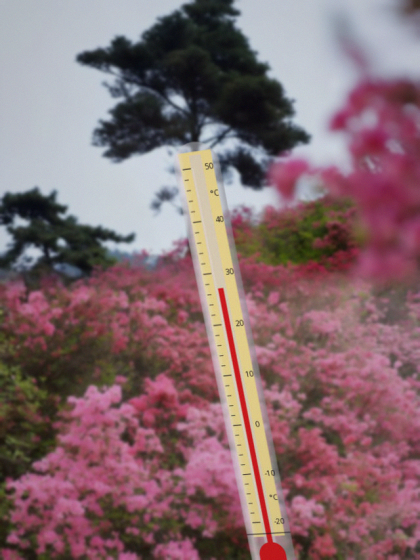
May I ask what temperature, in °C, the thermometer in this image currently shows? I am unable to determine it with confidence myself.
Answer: 27 °C
